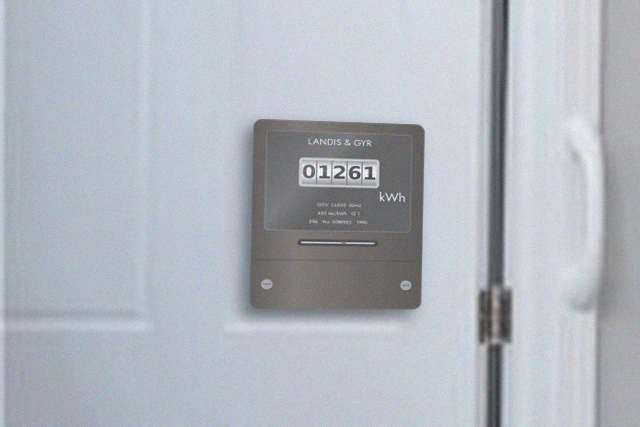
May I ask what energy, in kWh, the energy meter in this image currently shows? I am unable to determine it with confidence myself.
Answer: 1261 kWh
